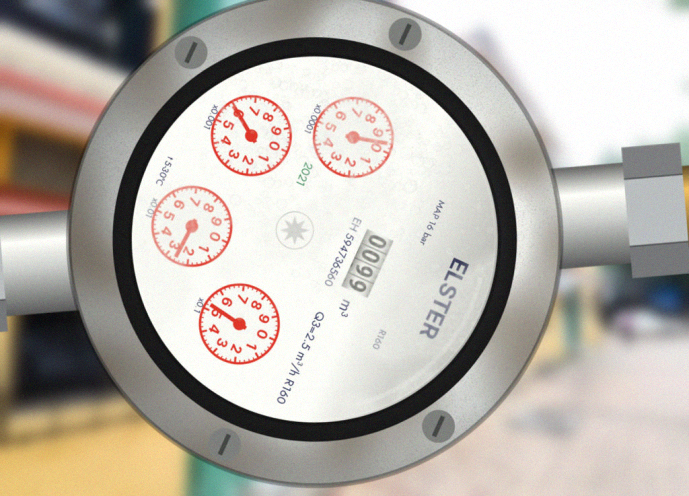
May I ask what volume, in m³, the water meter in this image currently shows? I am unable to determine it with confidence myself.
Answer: 99.5259 m³
